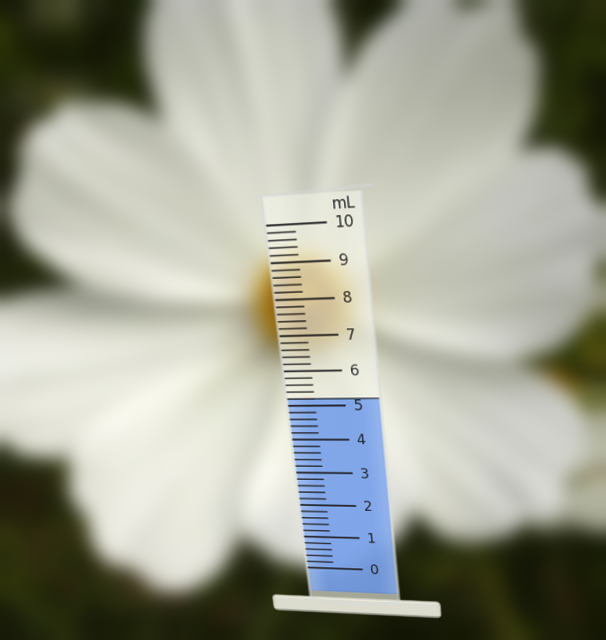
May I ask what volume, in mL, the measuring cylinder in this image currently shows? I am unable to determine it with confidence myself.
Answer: 5.2 mL
